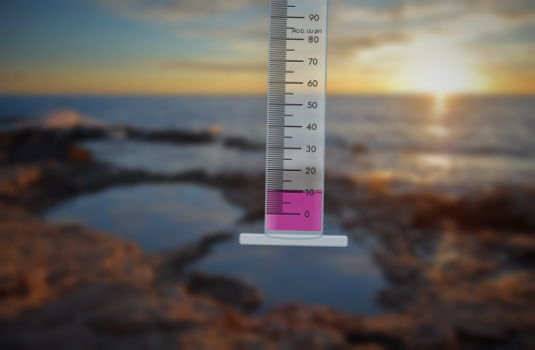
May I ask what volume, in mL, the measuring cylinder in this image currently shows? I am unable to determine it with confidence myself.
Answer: 10 mL
